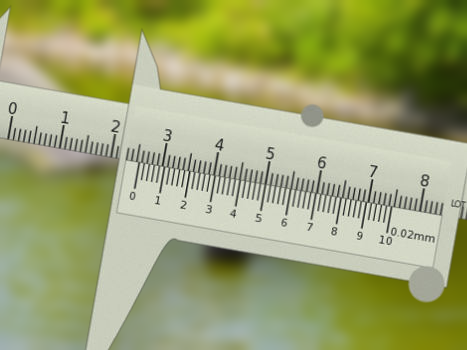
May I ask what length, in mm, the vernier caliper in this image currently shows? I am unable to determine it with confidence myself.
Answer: 25.5 mm
